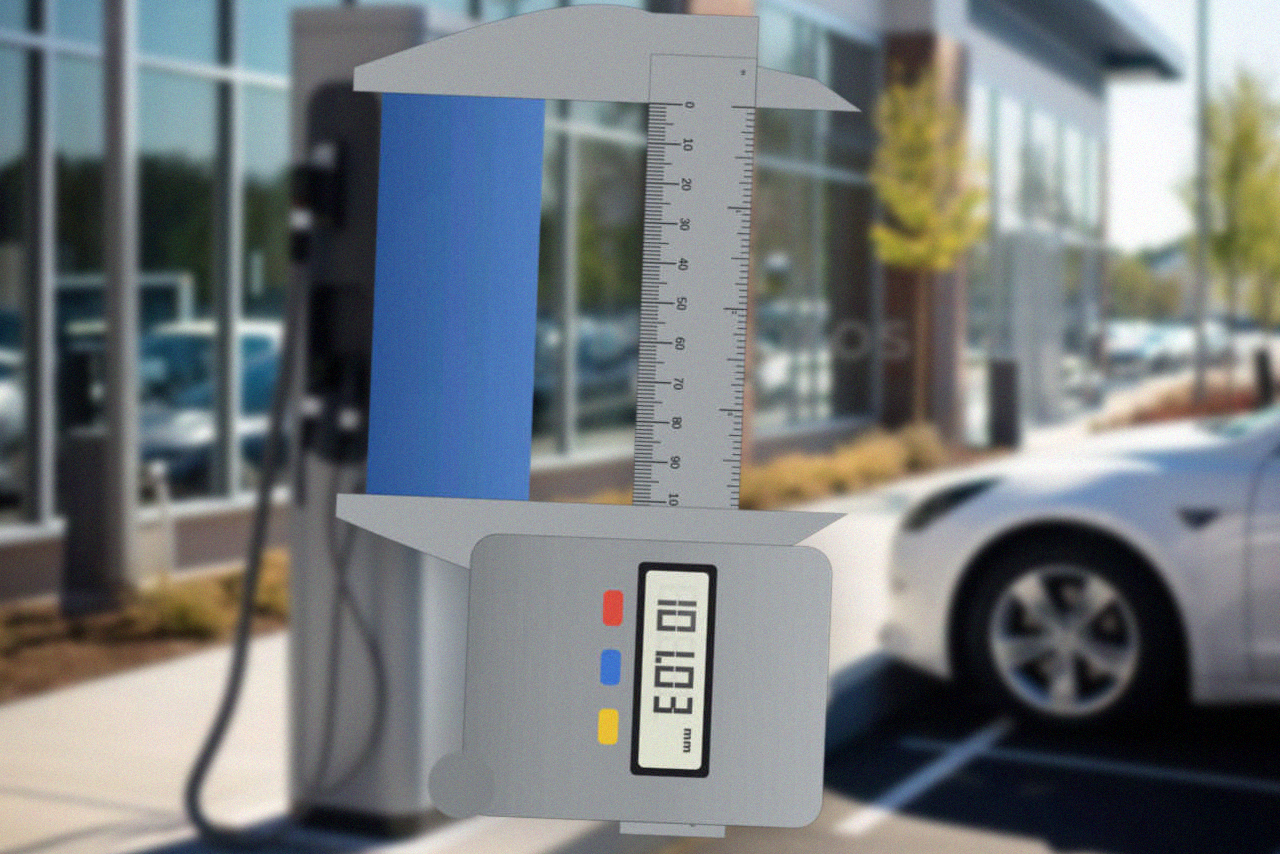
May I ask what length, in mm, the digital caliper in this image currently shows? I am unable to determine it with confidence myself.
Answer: 101.03 mm
